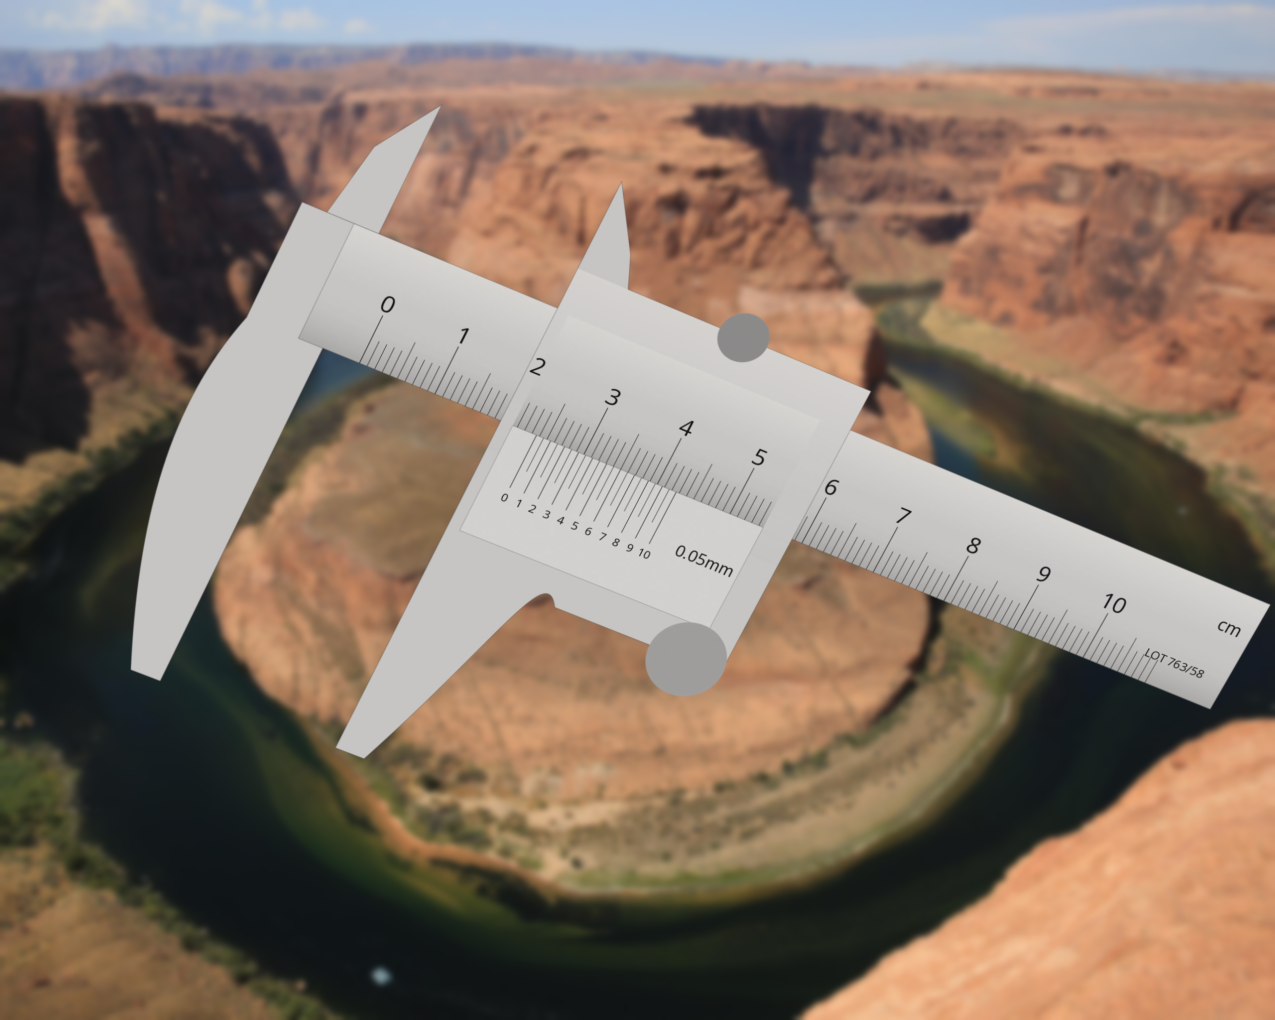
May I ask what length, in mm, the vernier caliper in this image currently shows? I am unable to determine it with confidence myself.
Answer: 23.6 mm
